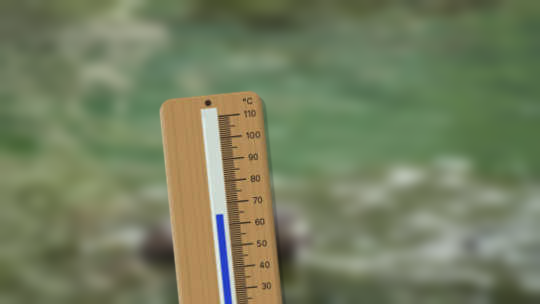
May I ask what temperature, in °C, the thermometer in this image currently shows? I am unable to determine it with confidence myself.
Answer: 65 °C
